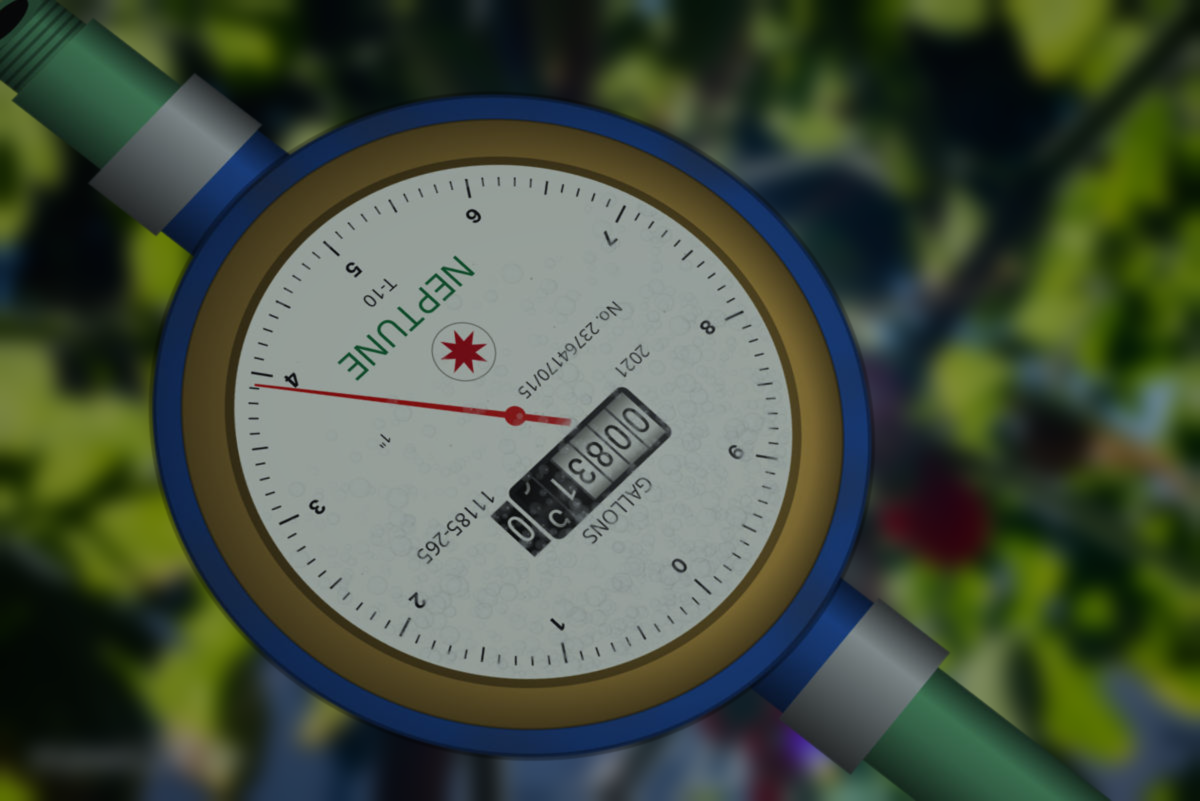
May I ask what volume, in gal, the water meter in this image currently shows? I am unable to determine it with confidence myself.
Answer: 83153.9 gal
